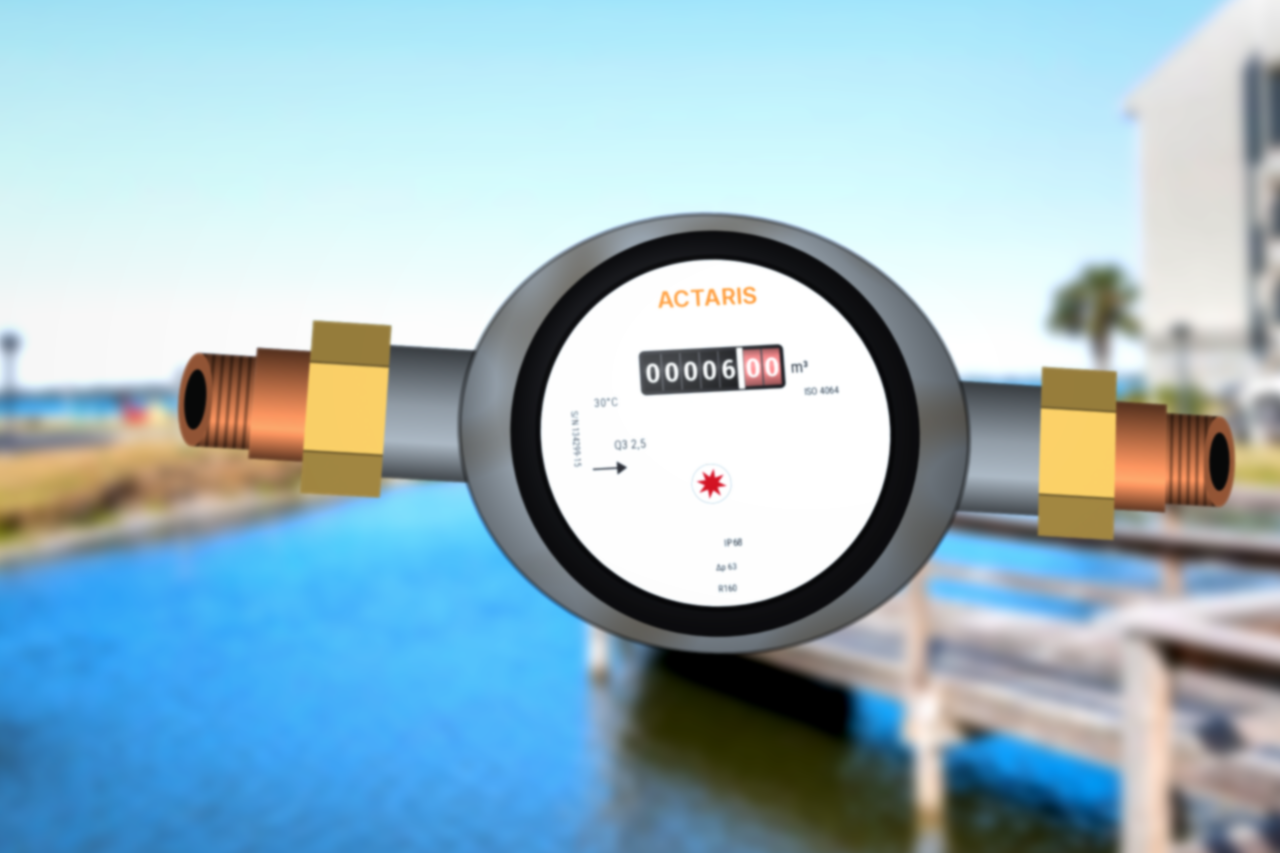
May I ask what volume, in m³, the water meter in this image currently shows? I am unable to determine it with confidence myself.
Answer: 6.00 m³
